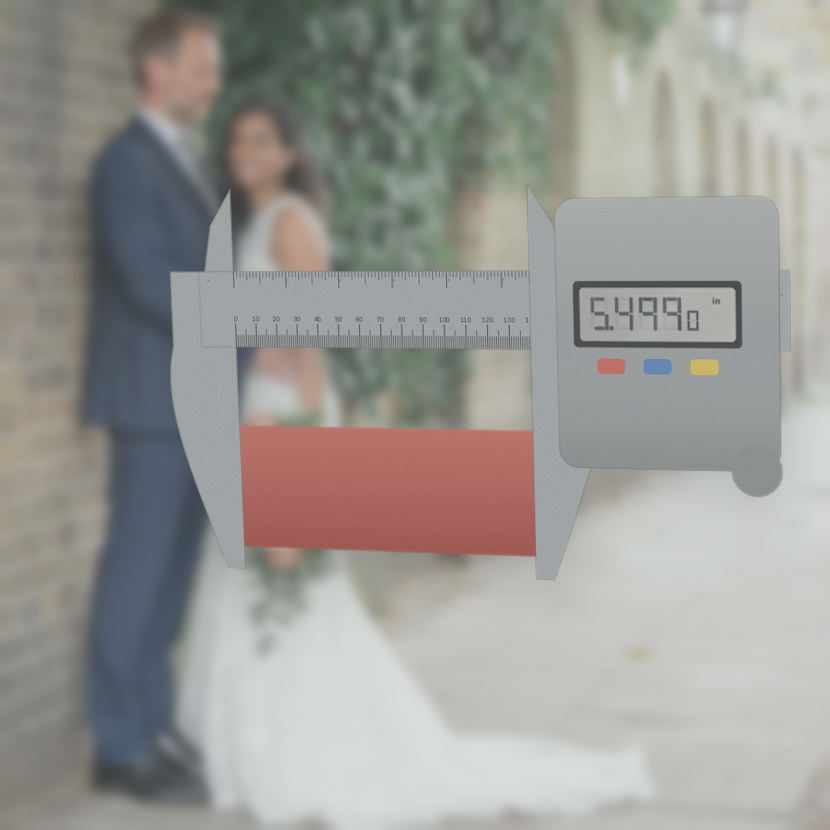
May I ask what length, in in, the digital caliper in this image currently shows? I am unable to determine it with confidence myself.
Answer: 5.4990 in
